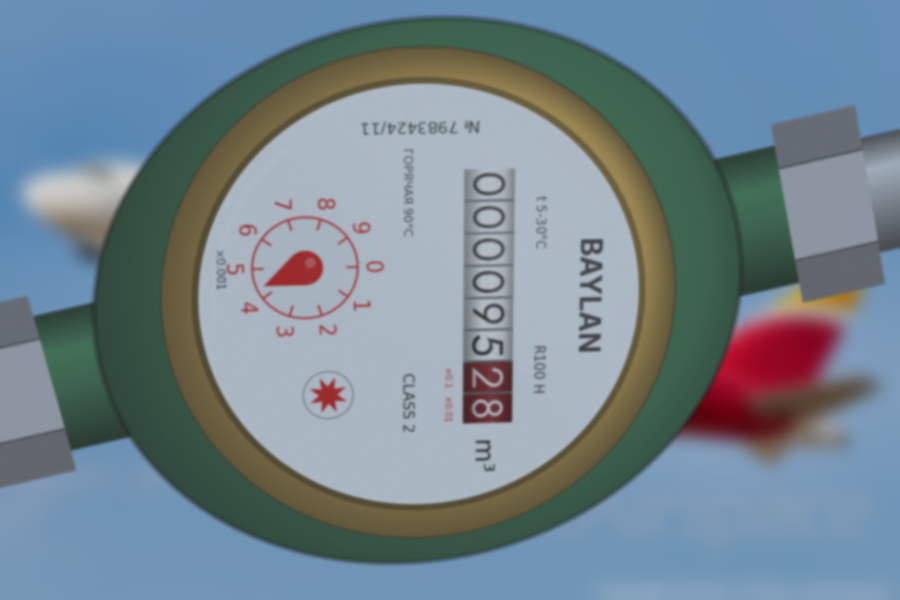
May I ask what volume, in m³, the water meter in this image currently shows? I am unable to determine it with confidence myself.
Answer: 95.284 m³
